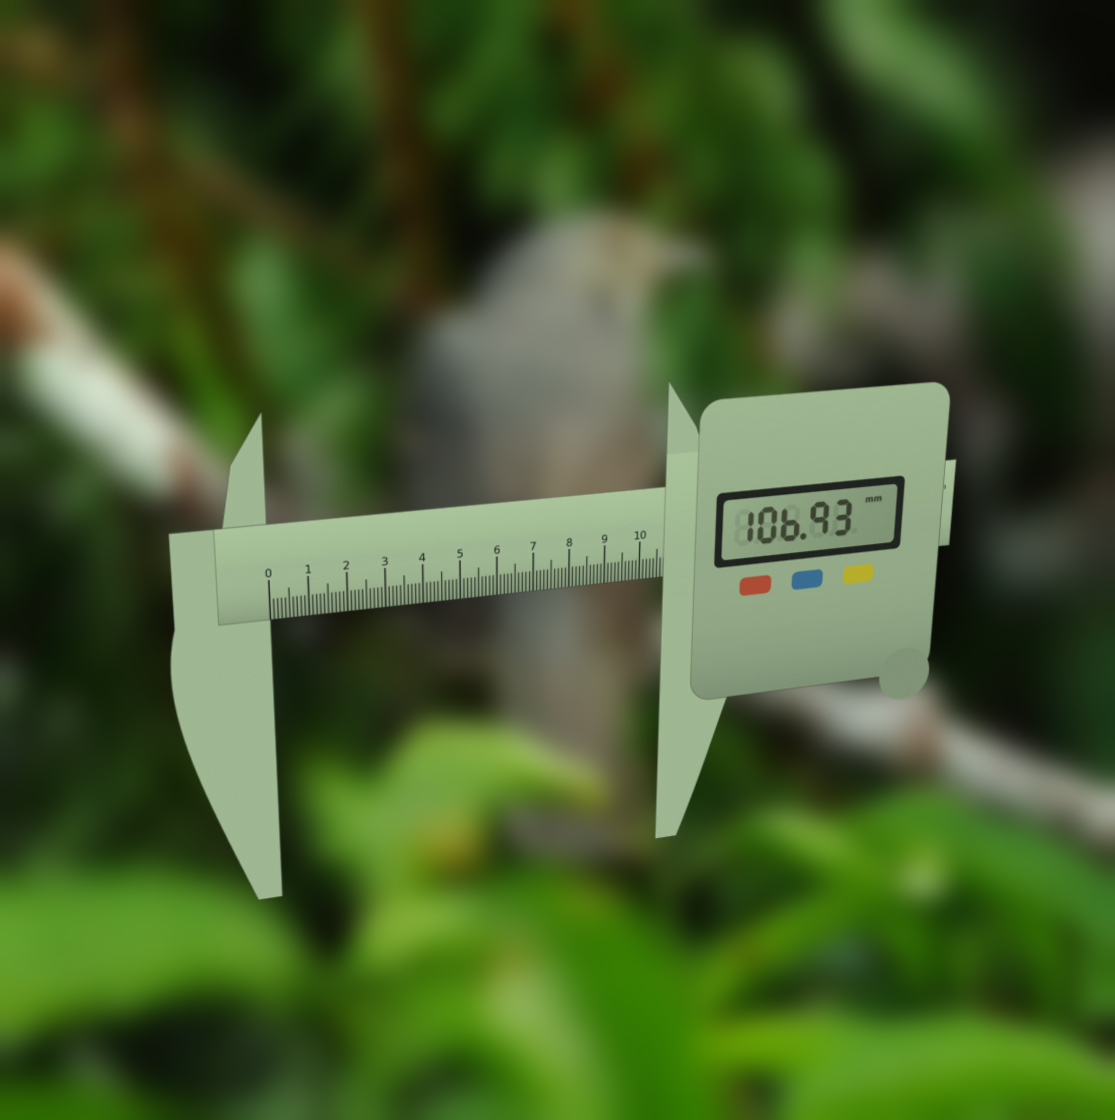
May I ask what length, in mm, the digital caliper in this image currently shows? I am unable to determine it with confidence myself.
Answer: 106.93 mm
